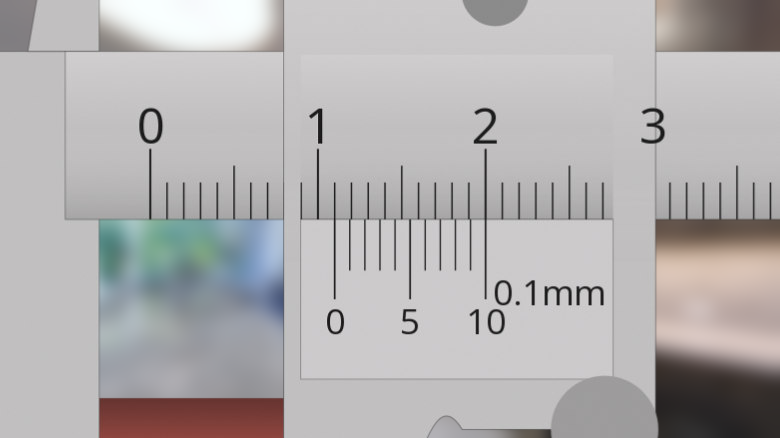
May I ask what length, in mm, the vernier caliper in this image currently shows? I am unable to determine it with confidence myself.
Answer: 11.0 mm
